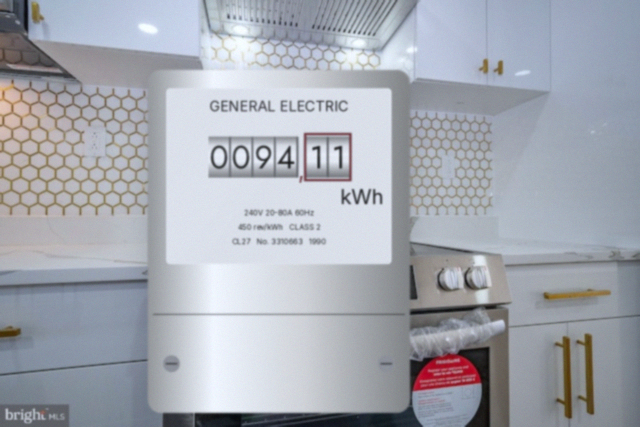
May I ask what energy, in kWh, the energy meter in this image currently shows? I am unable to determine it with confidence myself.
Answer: 94.11 kWh
